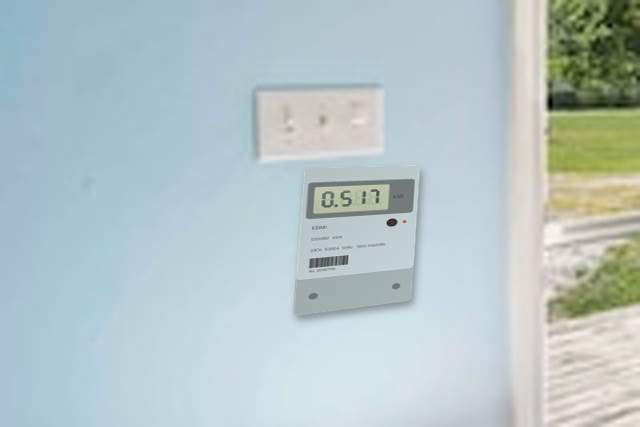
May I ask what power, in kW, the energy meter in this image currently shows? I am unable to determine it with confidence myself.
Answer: 0.517 kW
